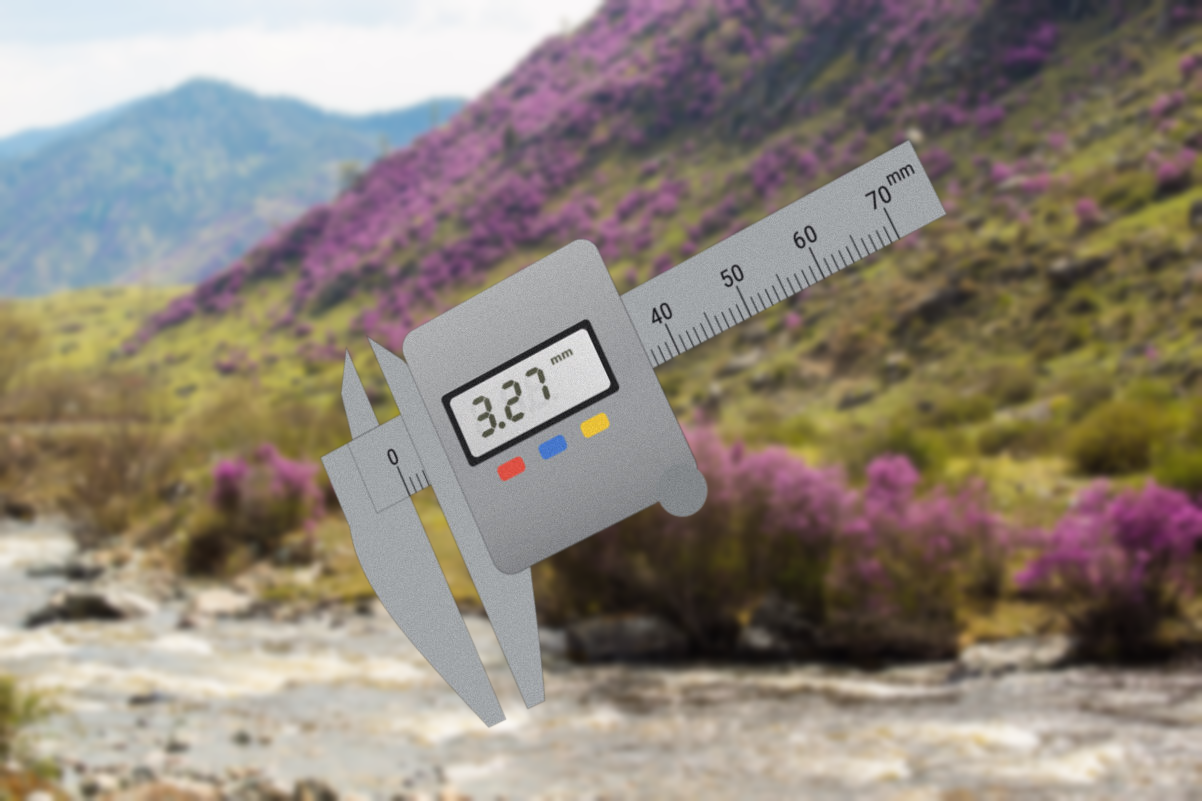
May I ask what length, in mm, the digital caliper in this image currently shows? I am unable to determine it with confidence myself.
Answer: 3.27 mm
